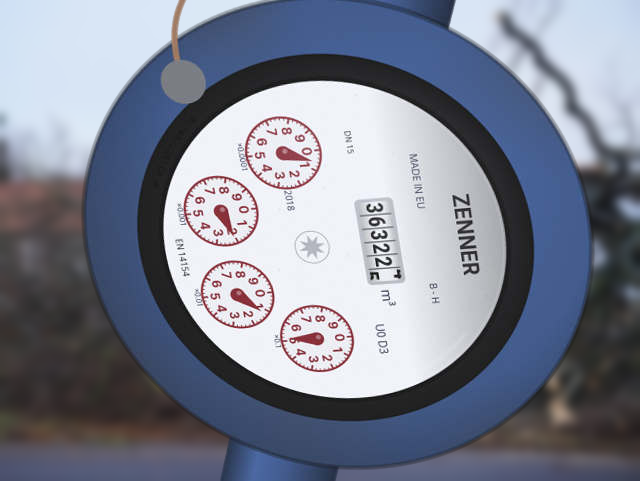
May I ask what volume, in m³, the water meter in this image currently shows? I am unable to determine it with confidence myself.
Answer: 363224.5120 m³
